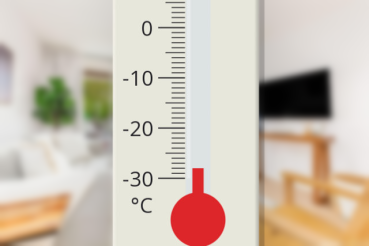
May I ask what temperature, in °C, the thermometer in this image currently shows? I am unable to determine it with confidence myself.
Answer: -28 °C
